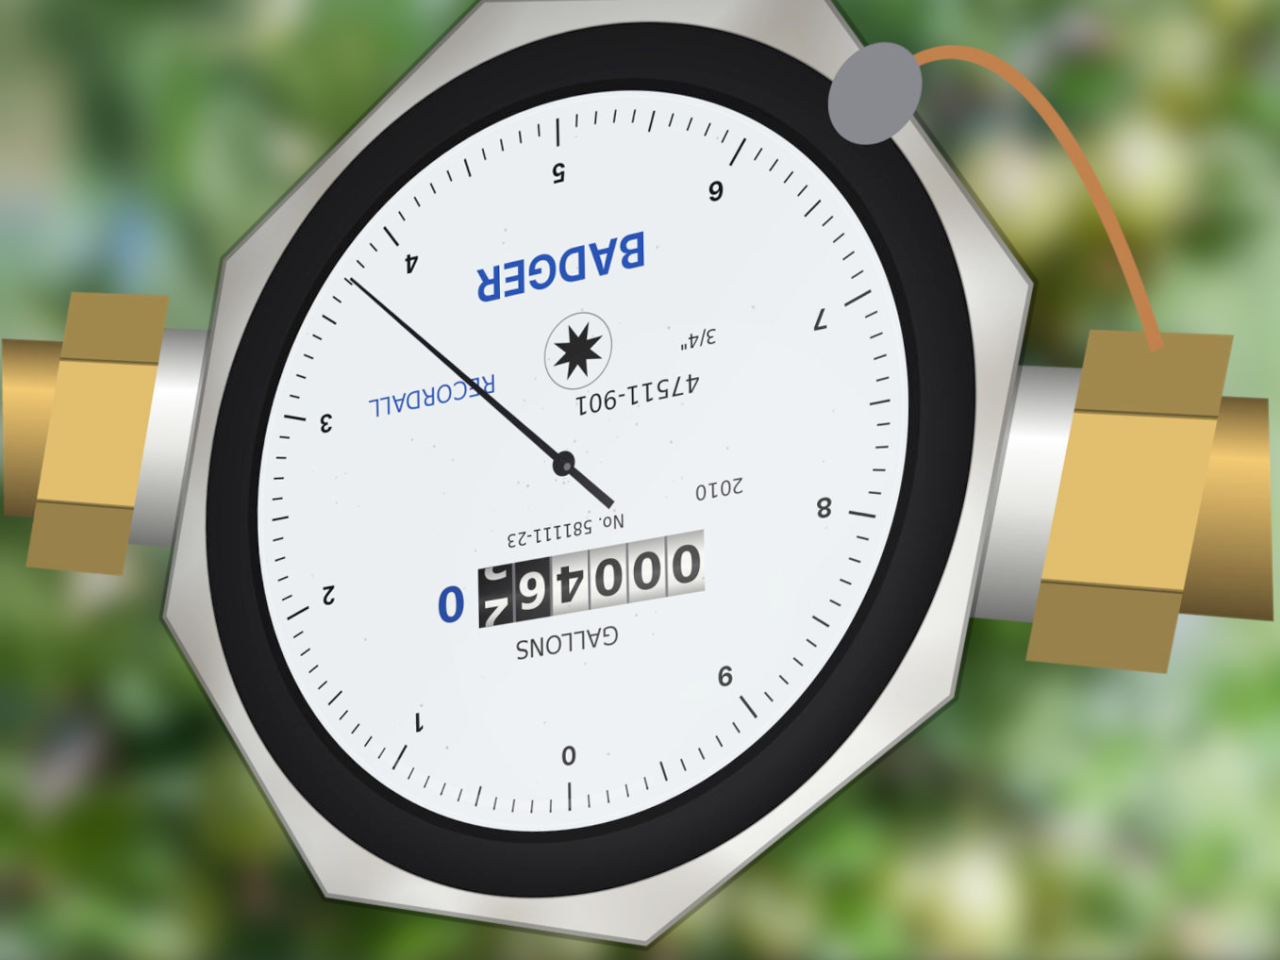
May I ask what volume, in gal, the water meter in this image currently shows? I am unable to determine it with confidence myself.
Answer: 4623.7 gal
